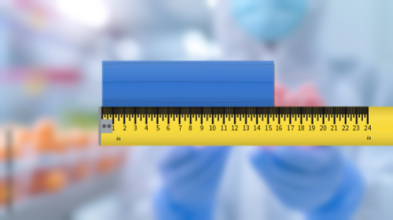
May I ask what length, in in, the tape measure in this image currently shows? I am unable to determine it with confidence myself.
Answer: 15.5 in
